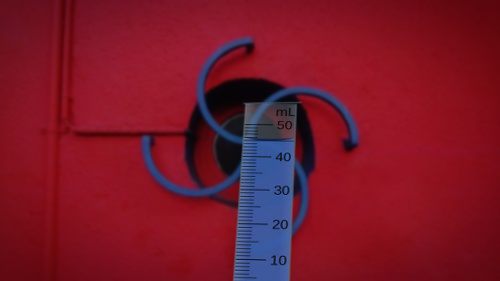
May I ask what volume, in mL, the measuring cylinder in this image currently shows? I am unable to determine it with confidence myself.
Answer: 45 mL
